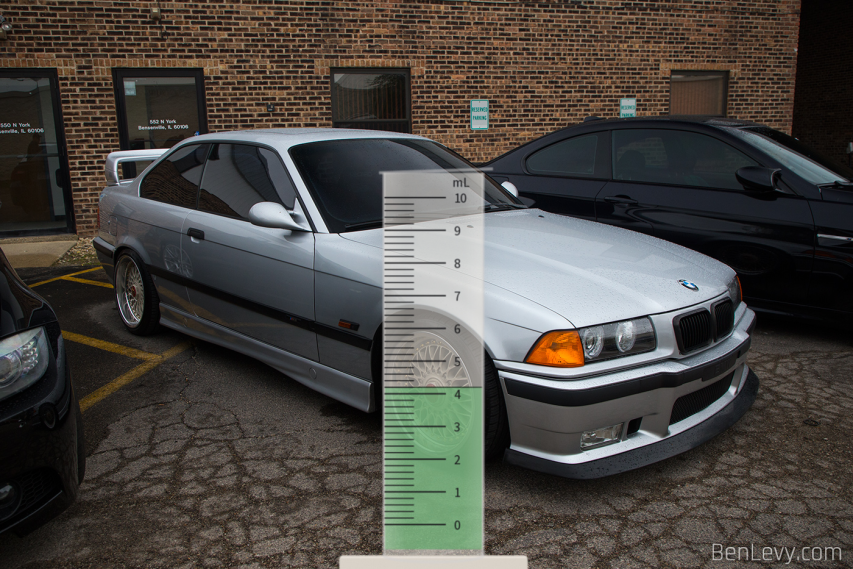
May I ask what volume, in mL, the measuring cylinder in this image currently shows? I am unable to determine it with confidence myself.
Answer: 4.2 mL
